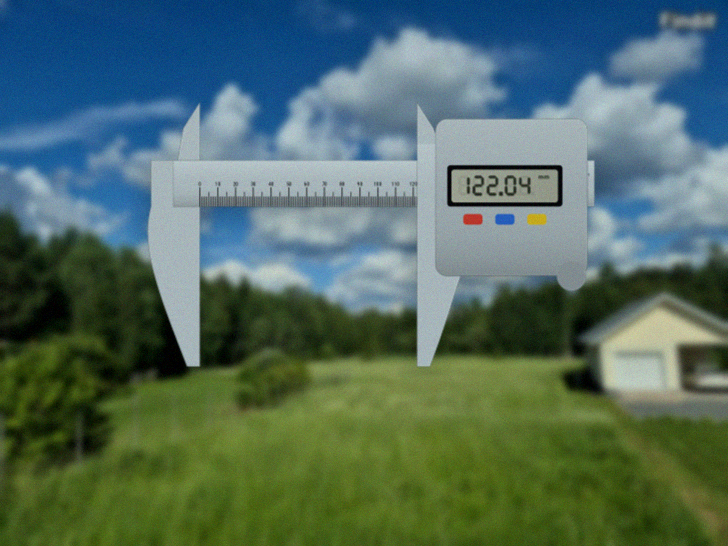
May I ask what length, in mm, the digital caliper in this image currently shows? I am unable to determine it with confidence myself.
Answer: 122.04 mm
